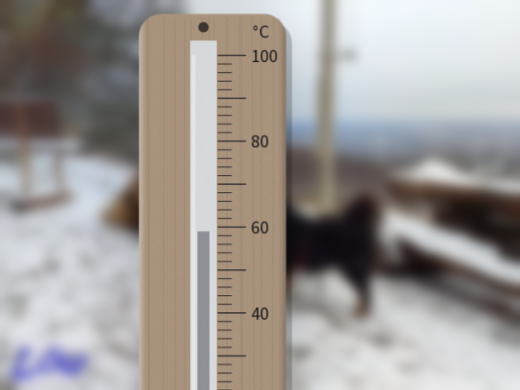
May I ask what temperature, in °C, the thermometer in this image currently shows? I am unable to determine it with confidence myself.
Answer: 59 °C
